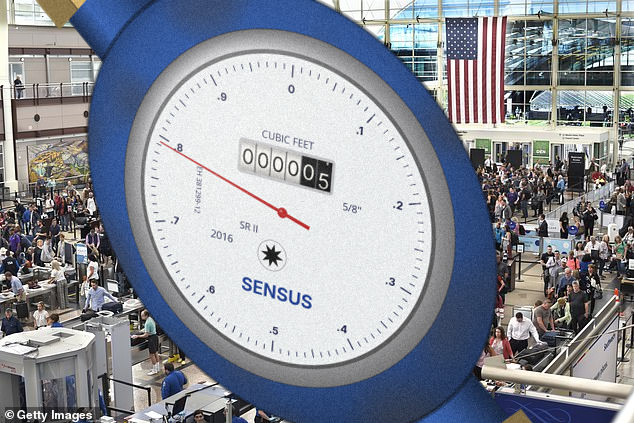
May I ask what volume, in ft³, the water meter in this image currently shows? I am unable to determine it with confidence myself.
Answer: 4.79 ft³
